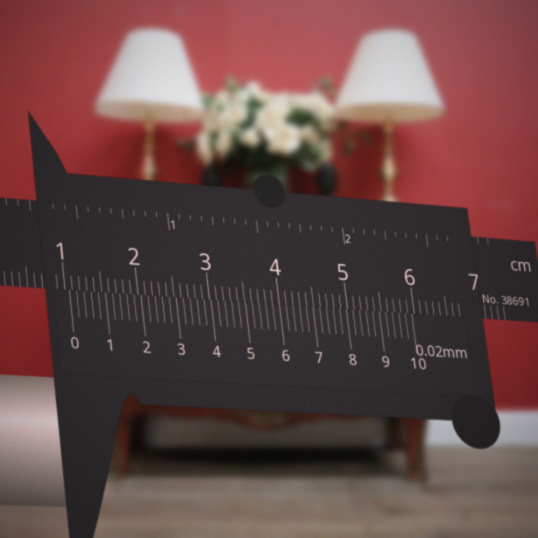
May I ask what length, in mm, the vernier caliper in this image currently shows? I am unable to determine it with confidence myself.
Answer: 10.6 mm
